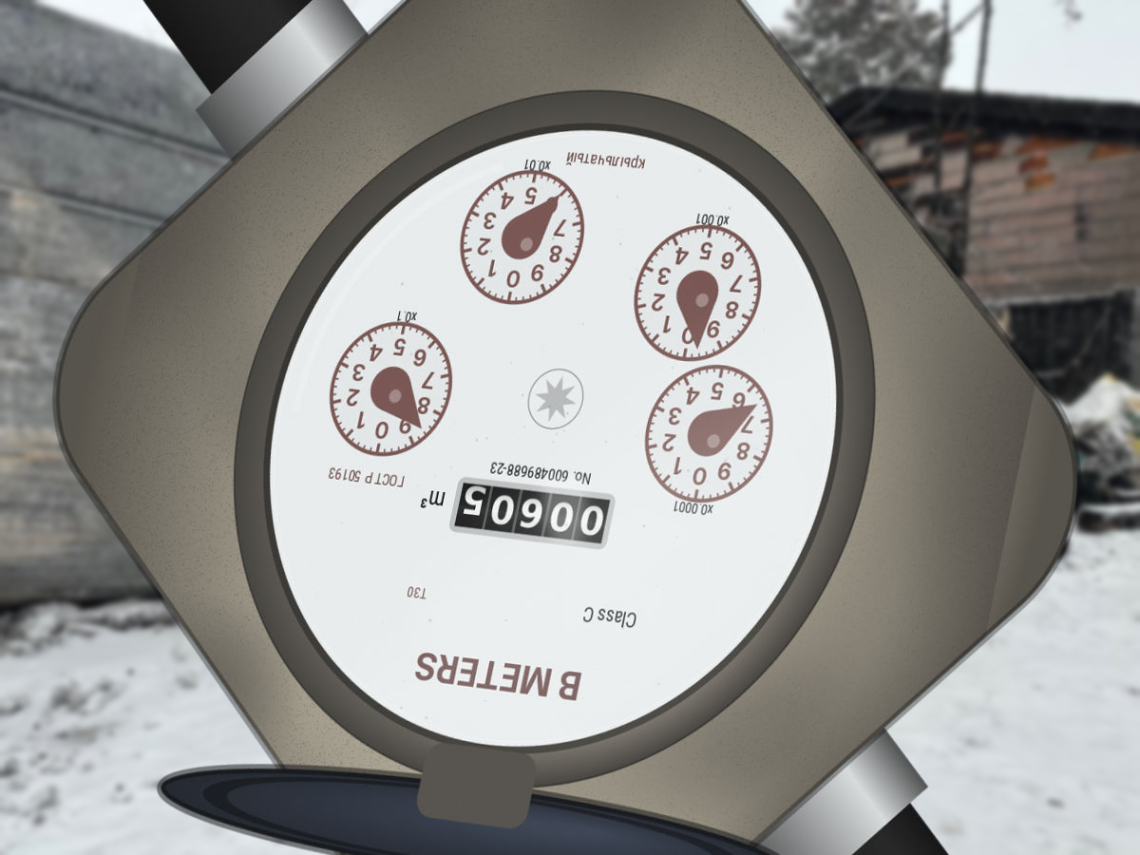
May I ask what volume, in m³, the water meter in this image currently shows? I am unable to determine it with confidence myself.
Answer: 604.8596 m³
